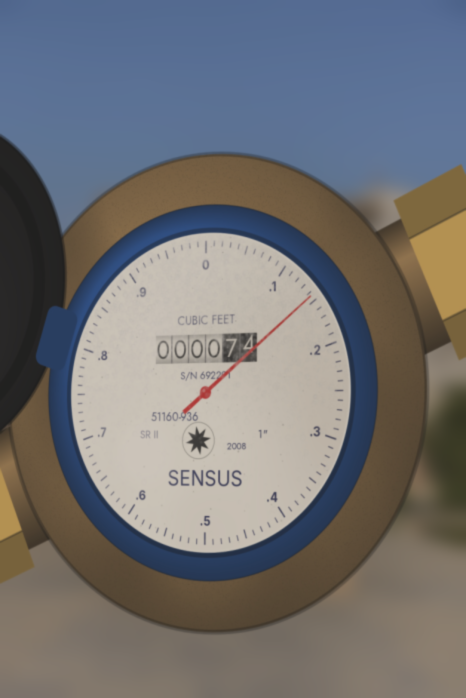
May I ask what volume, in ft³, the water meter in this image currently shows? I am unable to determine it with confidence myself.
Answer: 74.14 ft³
